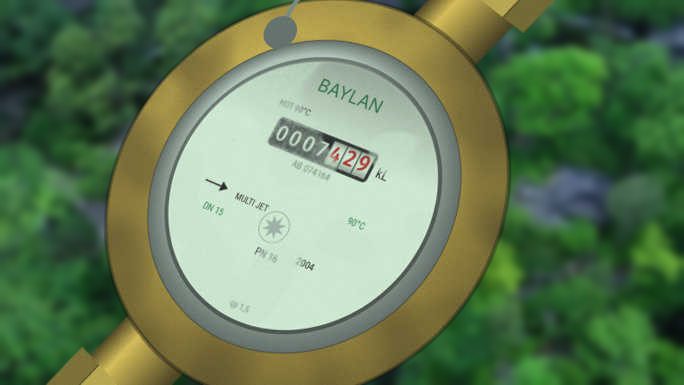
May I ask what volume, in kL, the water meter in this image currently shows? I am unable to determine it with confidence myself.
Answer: 7.429 kL
